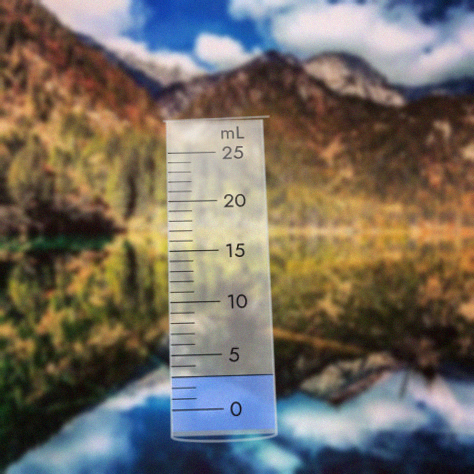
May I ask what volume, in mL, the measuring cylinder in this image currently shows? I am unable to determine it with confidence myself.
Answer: 3 mL
